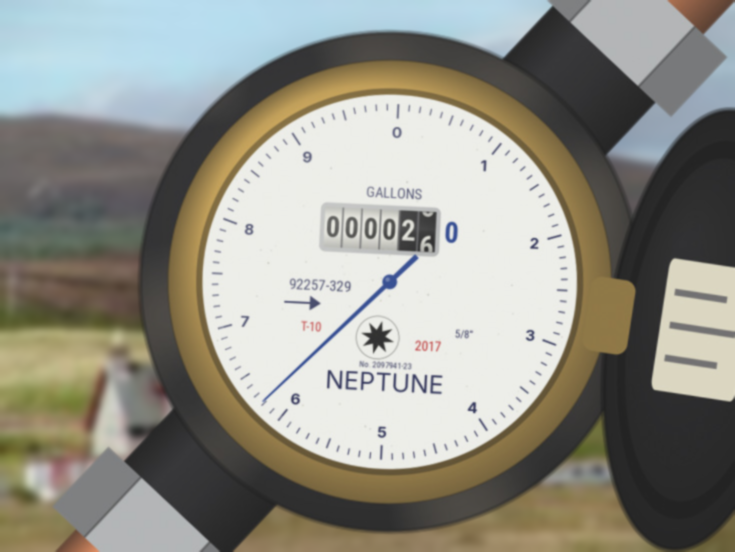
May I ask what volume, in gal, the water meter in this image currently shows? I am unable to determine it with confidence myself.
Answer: 256.2 gal
